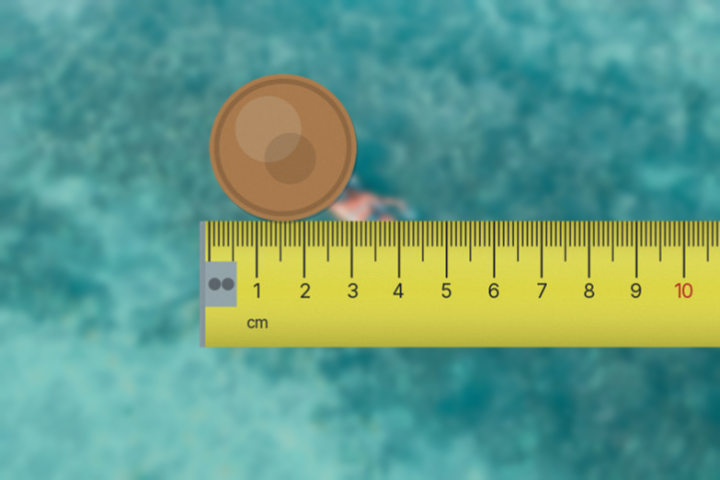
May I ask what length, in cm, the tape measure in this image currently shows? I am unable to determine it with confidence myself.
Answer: 3.1 cm
